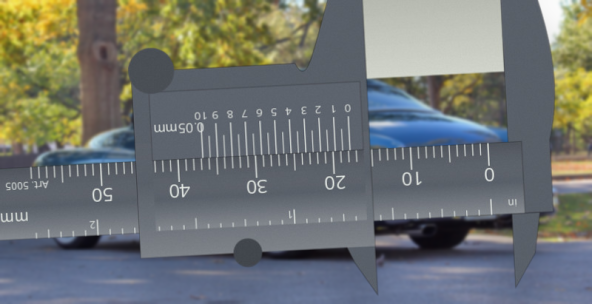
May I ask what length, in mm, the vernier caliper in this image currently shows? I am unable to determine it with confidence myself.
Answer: 17.8 mm
